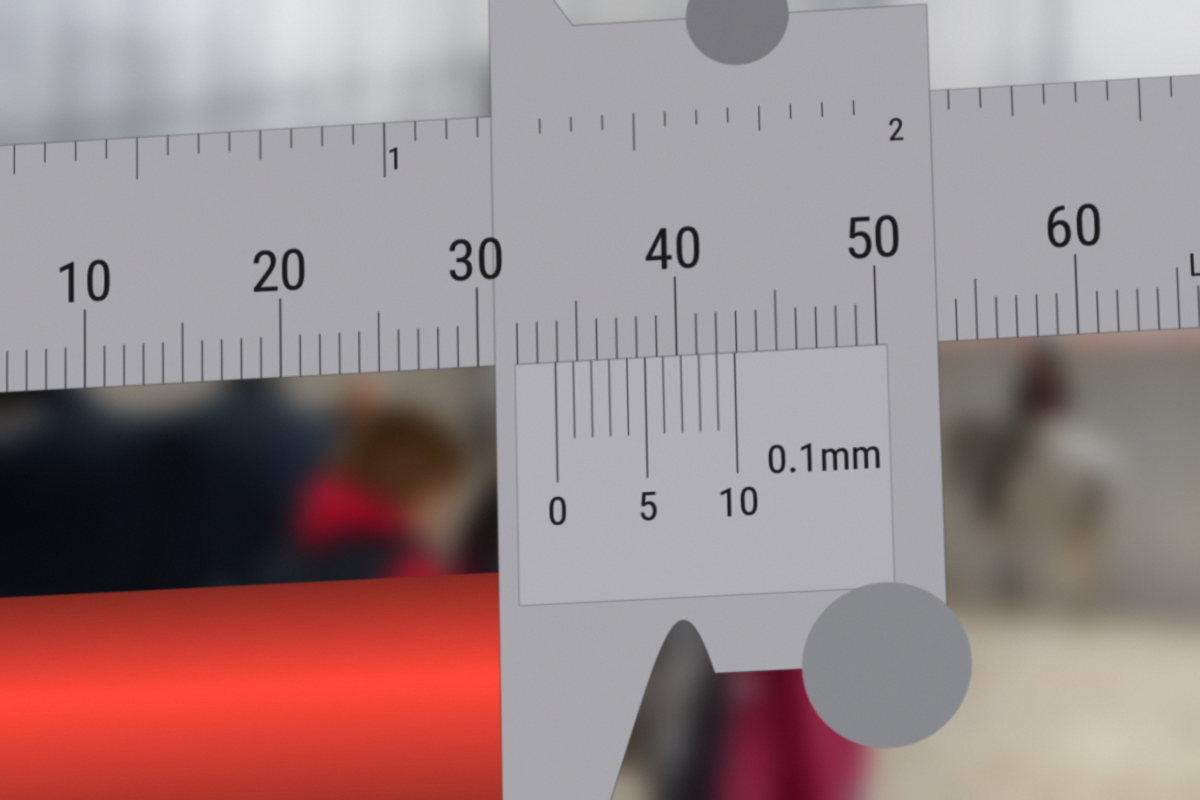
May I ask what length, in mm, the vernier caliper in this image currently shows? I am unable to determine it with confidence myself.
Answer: 33.9 mm
